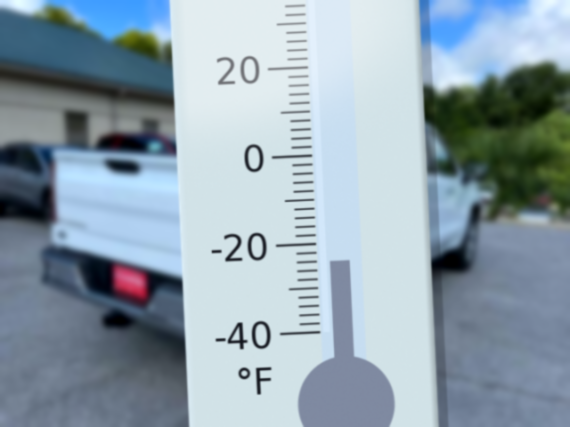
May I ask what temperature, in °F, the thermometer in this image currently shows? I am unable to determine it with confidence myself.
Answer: -24 °F
